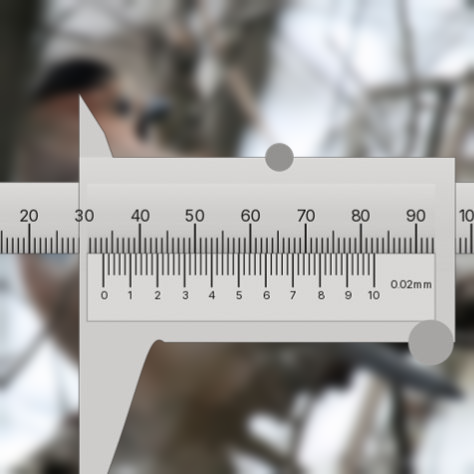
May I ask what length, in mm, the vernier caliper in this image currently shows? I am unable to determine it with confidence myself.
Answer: 33.4 mm
